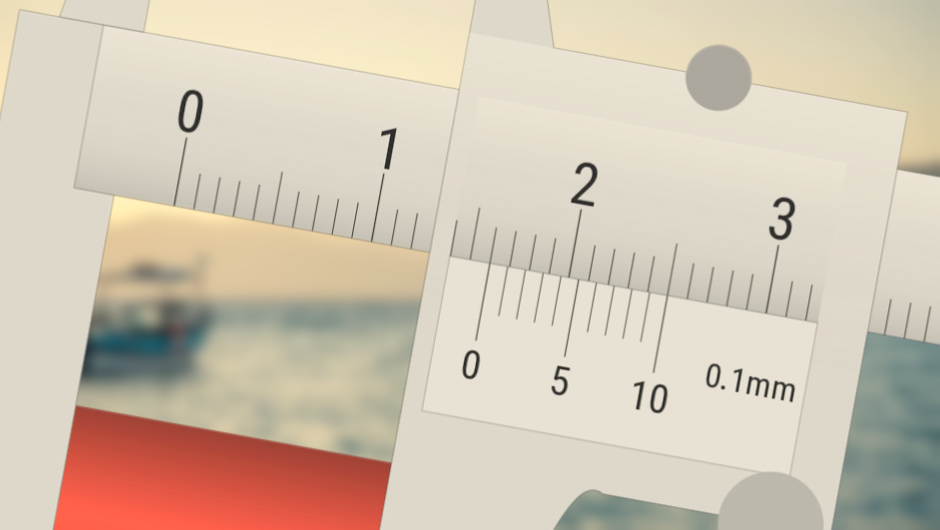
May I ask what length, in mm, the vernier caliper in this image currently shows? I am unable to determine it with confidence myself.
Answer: 16.0 mm
